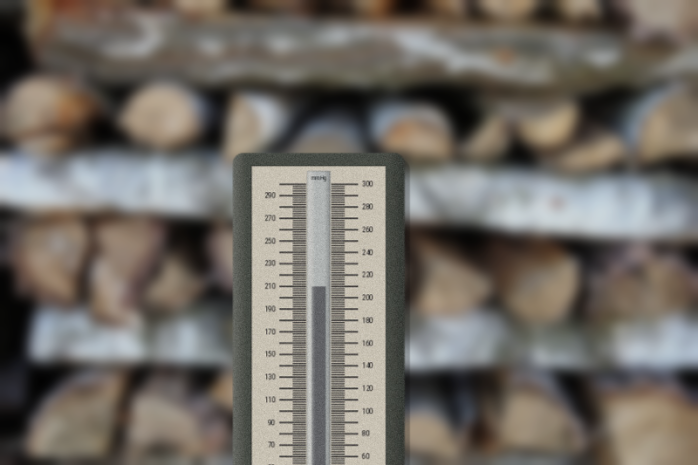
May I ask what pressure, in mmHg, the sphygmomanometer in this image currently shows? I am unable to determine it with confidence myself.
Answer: 210 mmHg
